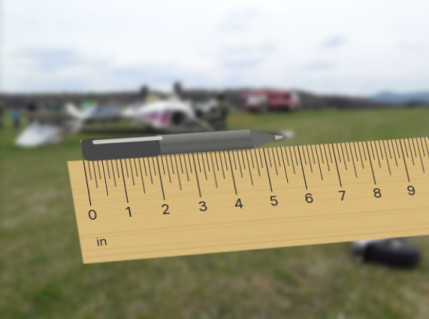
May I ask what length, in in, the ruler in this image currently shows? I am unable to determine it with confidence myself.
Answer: 5.625 in
